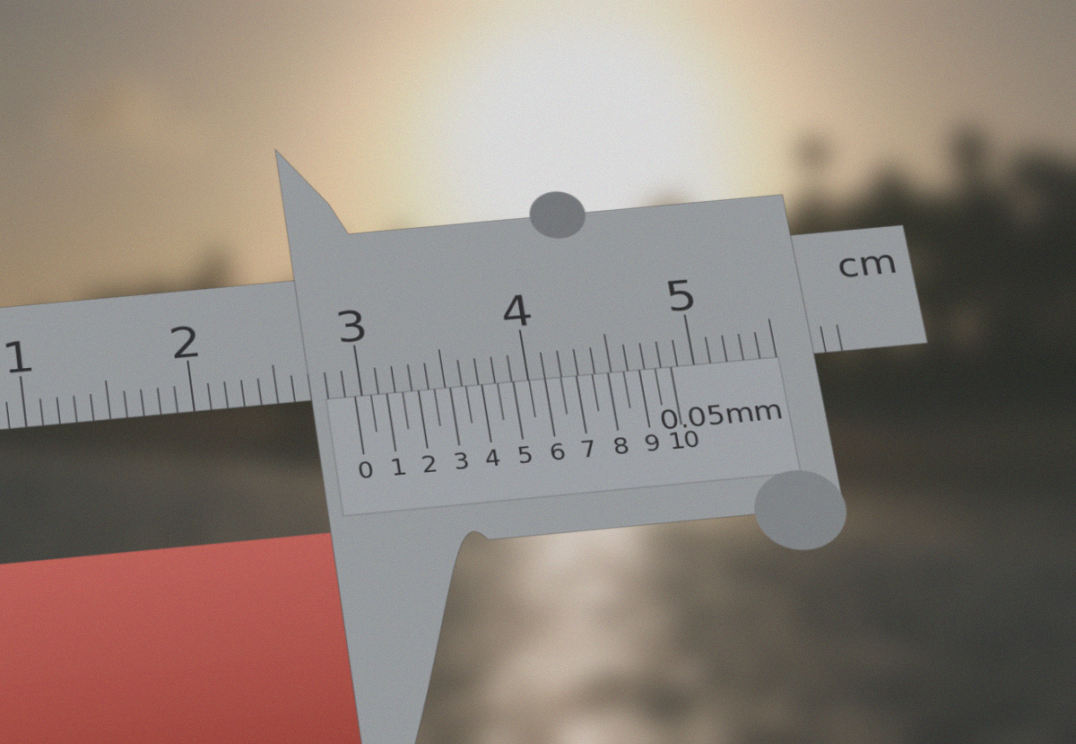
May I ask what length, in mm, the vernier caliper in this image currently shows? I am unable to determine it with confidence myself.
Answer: 29.6 mm
